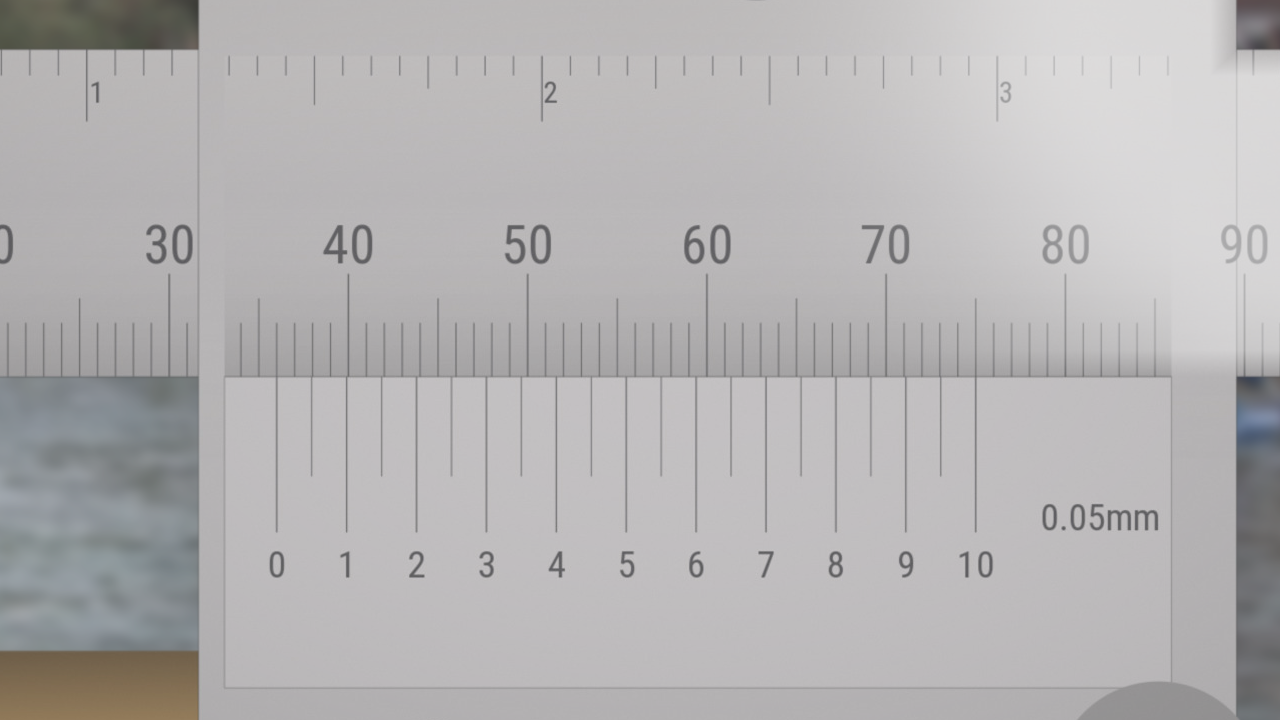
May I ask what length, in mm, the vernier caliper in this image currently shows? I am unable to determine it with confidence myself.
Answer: 36.0 mm
